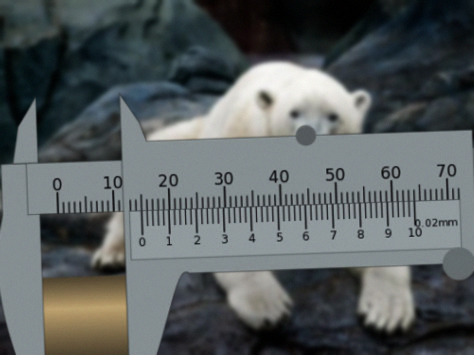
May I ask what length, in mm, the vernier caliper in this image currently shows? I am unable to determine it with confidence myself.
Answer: 15.0 mm
